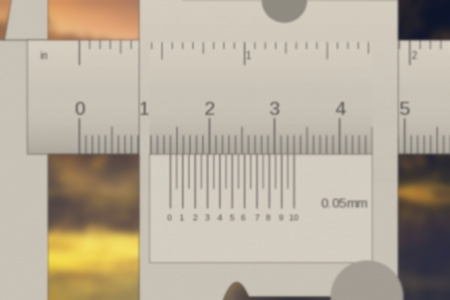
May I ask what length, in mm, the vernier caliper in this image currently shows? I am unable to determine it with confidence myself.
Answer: 14.0 mm
